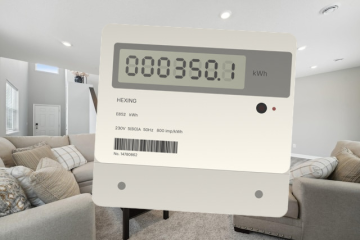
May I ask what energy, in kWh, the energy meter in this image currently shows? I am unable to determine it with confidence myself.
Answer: 350.1 kWh
